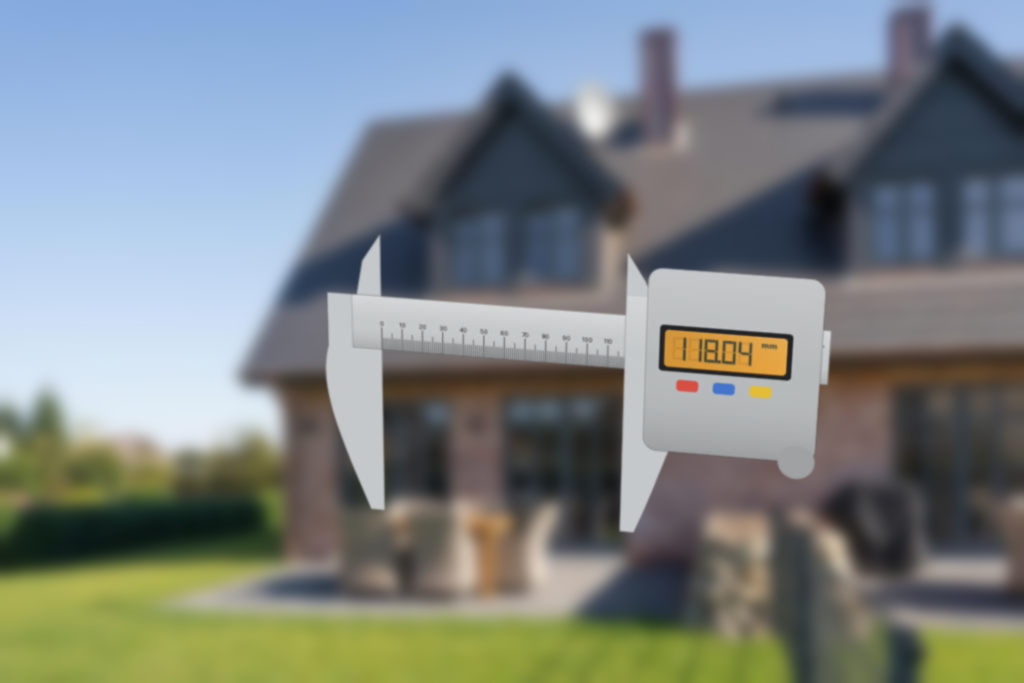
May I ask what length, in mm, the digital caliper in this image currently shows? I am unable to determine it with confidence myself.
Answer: 118.04 mm
